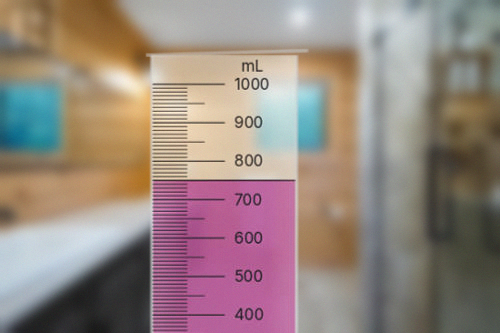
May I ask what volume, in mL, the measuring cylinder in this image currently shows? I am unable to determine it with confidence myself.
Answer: 750 mL
